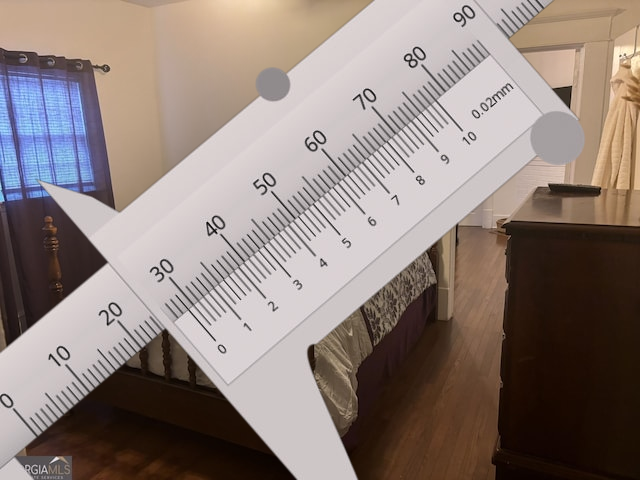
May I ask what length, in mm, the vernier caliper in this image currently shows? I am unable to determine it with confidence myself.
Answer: 29.0 mm
